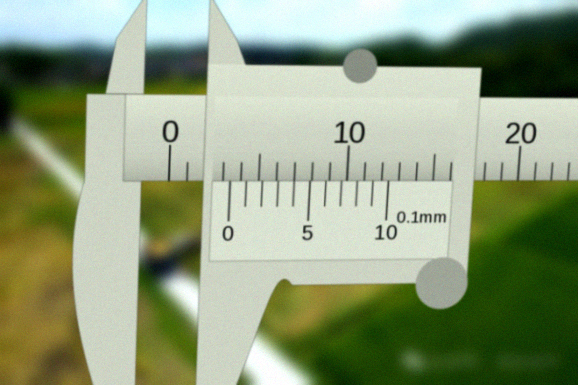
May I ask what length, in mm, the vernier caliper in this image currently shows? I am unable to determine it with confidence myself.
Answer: 3.4 mm
